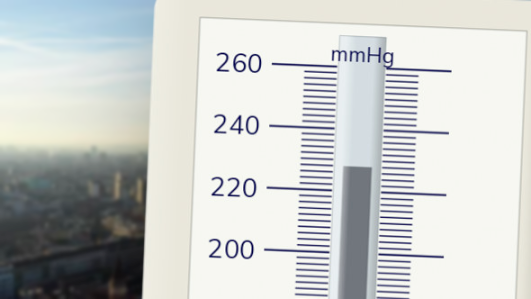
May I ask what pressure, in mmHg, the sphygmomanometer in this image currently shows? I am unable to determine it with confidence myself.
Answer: 228 mmHg
